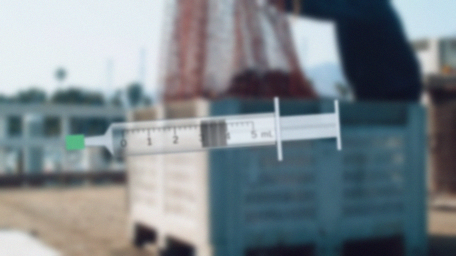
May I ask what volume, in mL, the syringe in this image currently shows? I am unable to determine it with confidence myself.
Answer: 3 mL
